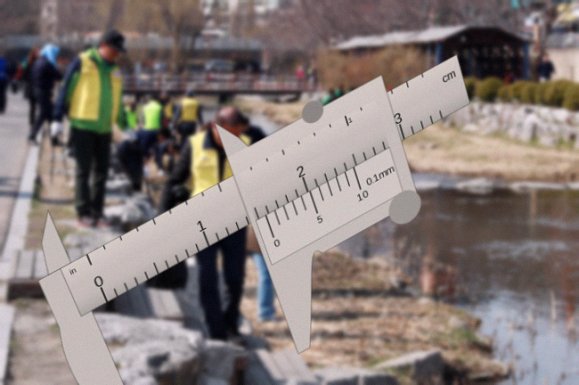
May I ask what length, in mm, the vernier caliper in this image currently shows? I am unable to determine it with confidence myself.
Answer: 15.7 mm
